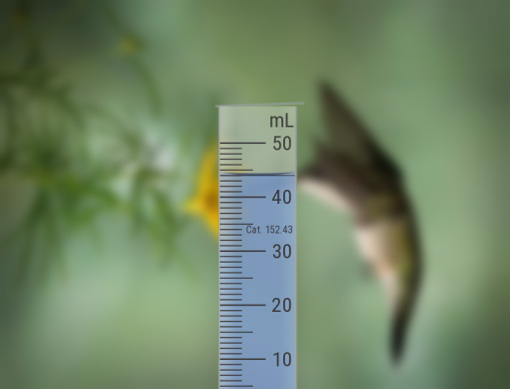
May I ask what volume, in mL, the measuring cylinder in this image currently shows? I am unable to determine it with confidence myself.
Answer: 44 mL
